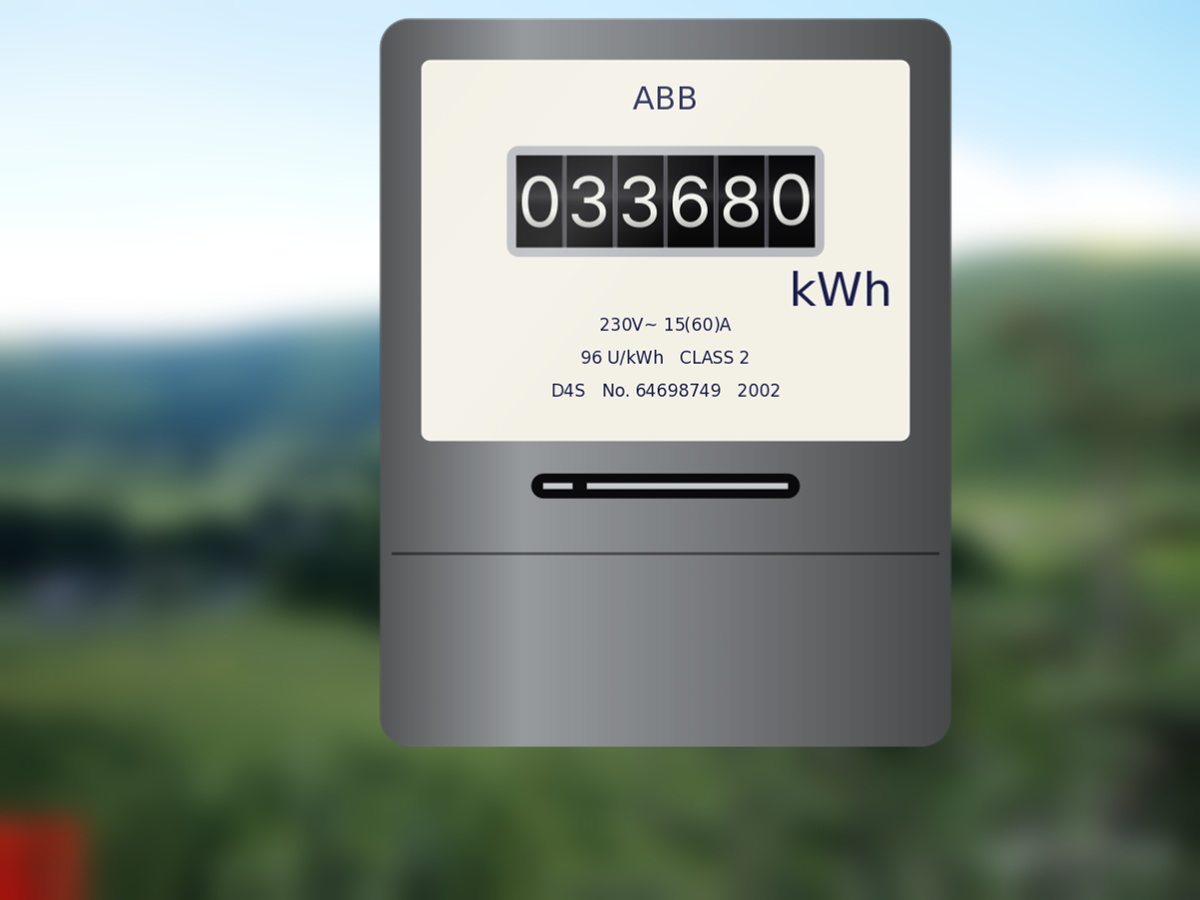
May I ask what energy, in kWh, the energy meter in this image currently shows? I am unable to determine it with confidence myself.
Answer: 33680 kWh
